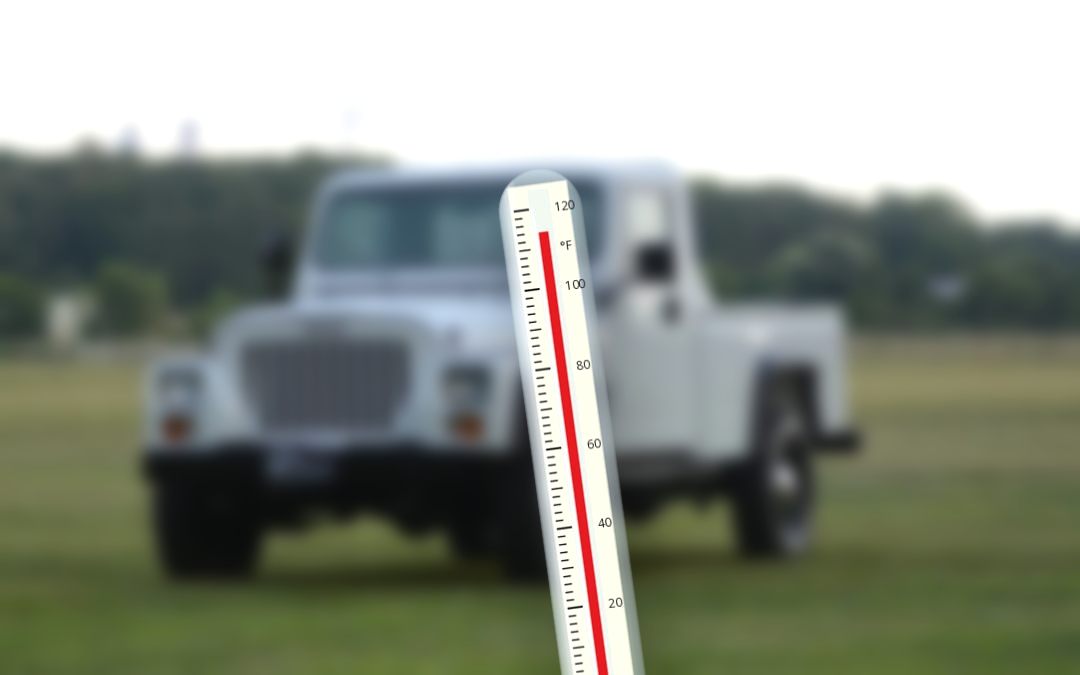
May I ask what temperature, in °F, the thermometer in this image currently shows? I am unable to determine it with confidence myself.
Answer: 114 °F
